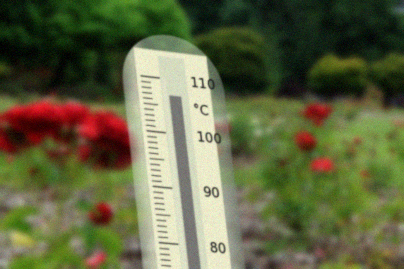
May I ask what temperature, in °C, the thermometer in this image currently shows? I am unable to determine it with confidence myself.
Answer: 107 °C
